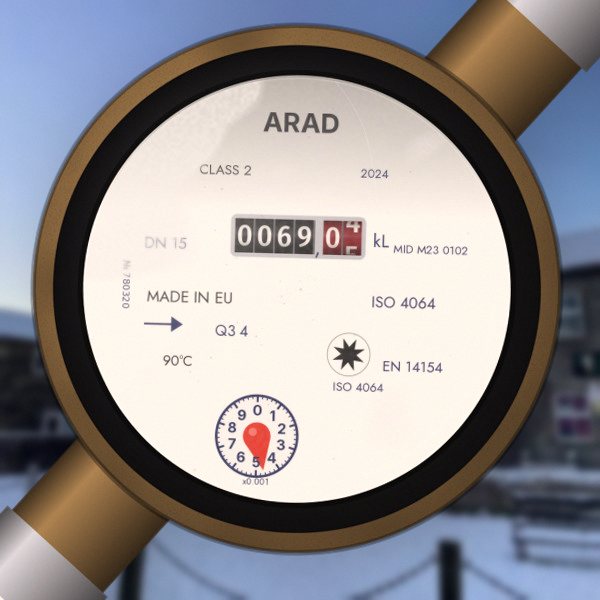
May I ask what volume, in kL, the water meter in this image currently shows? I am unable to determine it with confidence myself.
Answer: 69.044 kL
